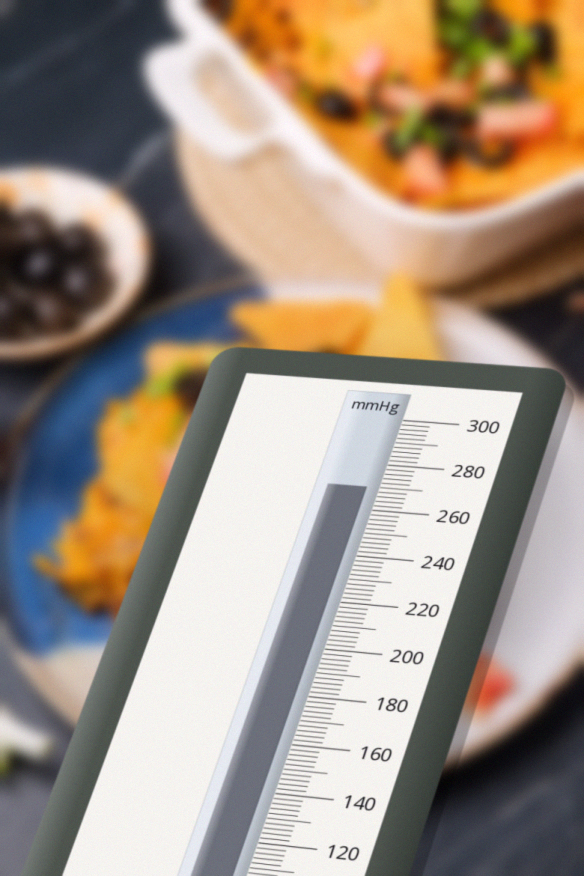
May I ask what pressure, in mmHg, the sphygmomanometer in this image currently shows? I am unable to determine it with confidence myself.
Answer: 270 mmHg
